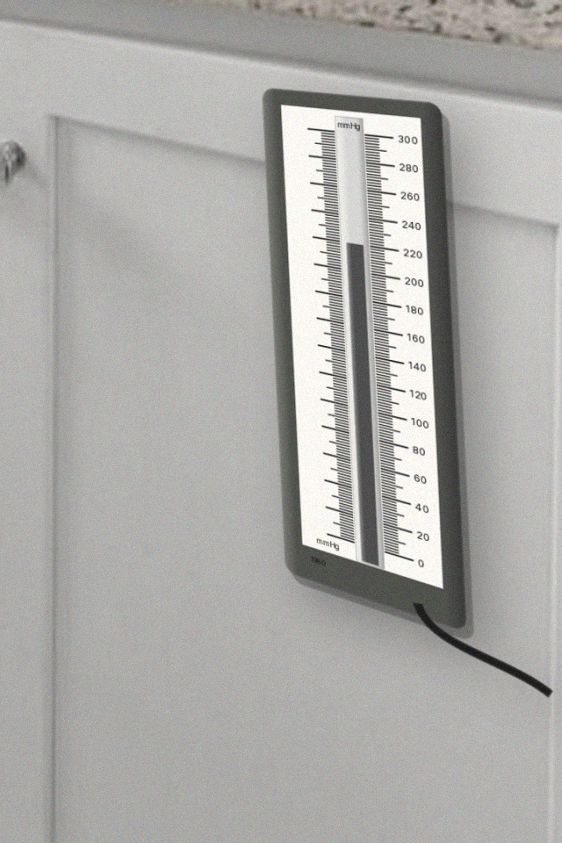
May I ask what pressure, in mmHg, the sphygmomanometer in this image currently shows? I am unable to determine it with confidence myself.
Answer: 220 mmHg
